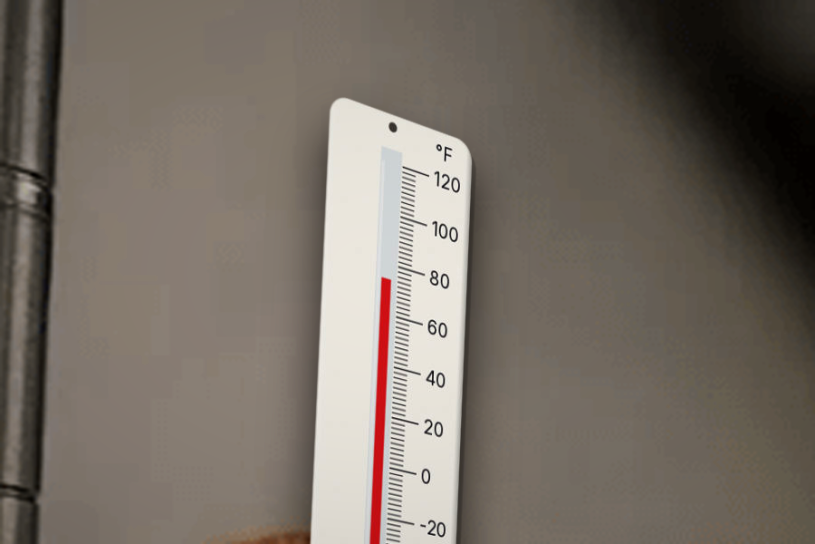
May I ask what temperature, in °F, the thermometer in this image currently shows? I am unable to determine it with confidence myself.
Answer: 74 °F
